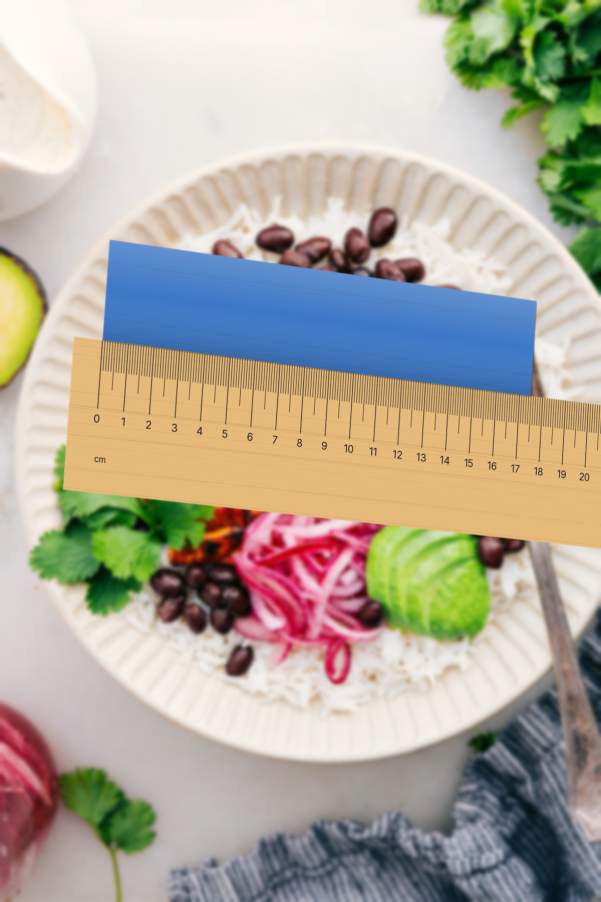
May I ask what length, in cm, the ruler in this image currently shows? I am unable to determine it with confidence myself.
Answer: 17.5 cm
